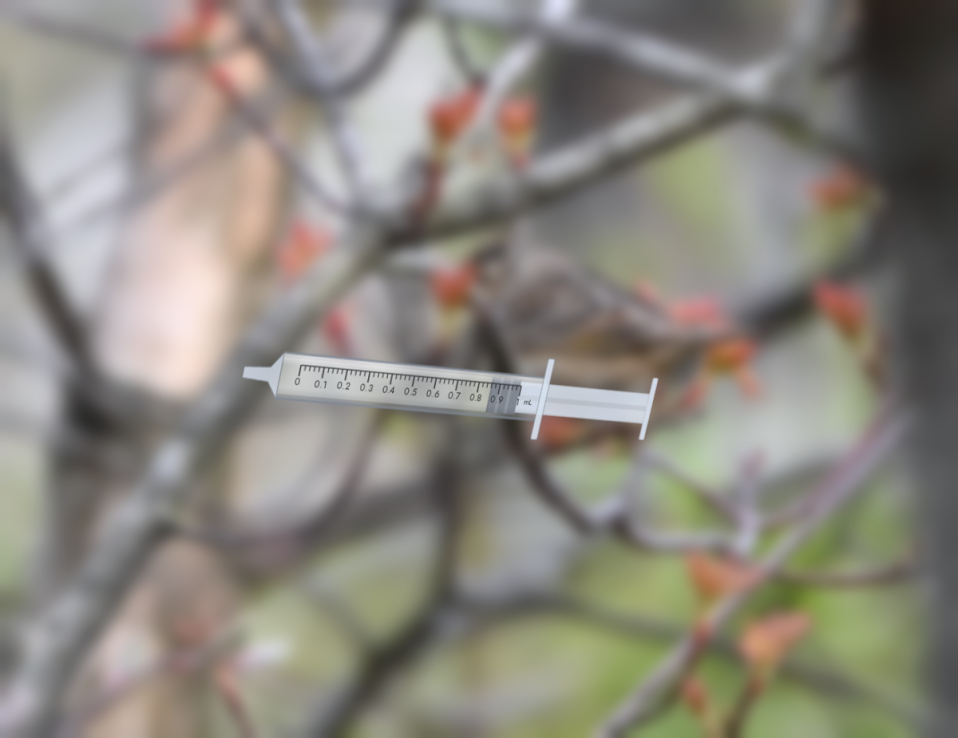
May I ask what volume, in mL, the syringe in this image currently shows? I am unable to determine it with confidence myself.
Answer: 0.86 mL
